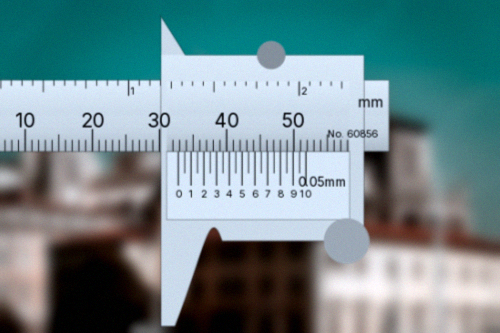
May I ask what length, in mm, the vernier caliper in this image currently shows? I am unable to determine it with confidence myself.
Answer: 32.8 mm
